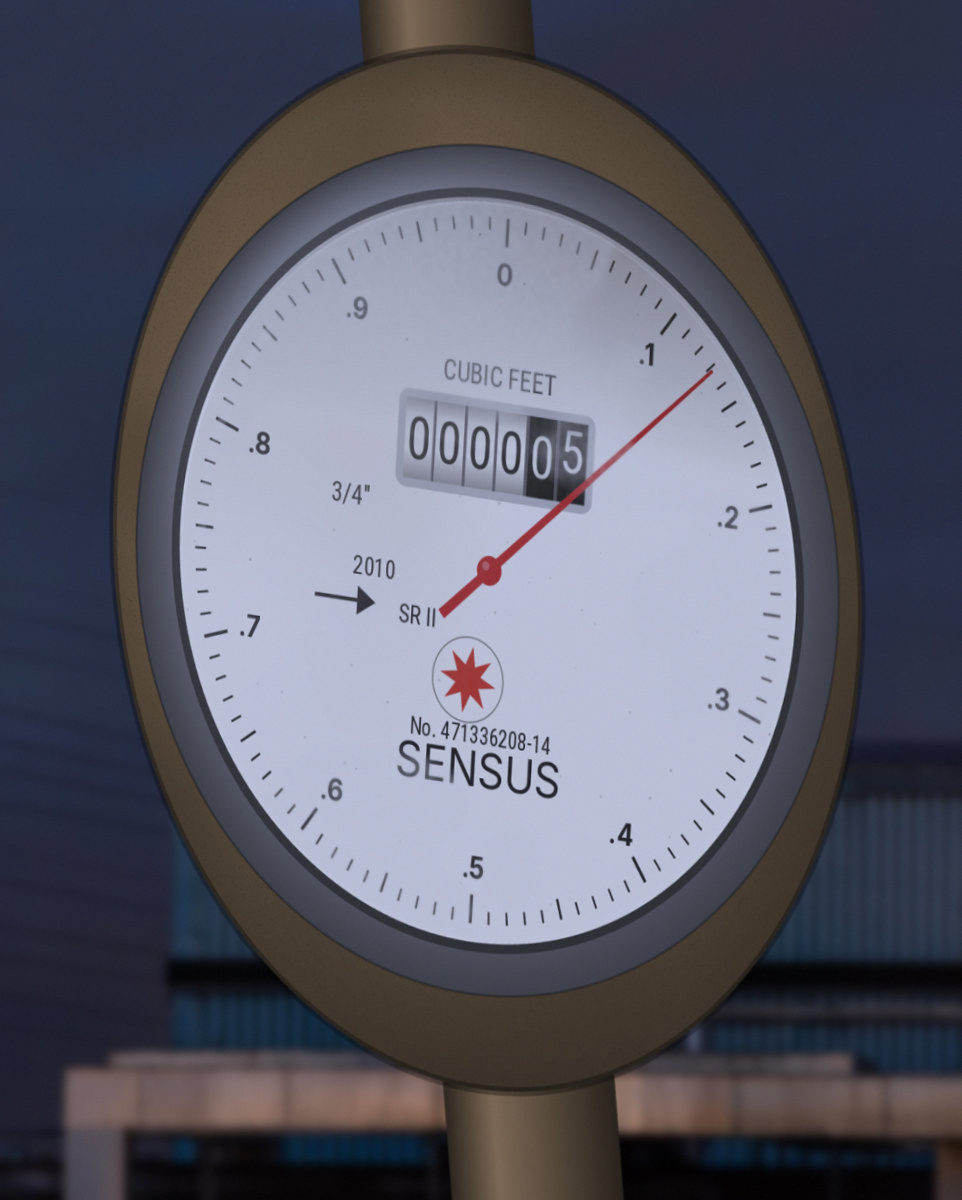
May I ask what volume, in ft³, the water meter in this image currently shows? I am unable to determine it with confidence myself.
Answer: 5.13 ft³
